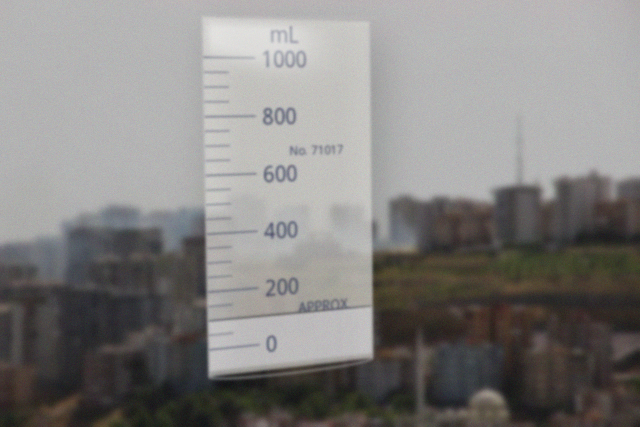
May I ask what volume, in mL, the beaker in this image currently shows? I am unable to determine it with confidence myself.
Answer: 100 mL
